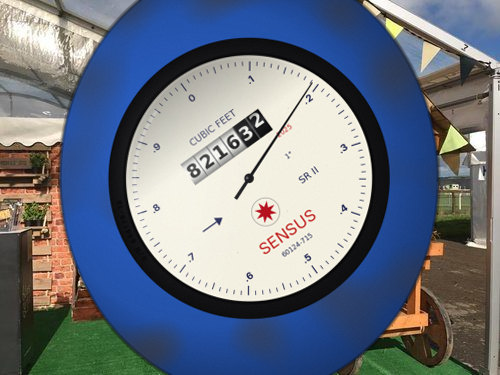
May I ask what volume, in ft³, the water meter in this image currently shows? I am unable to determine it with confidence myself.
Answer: 821632.19 ft³
